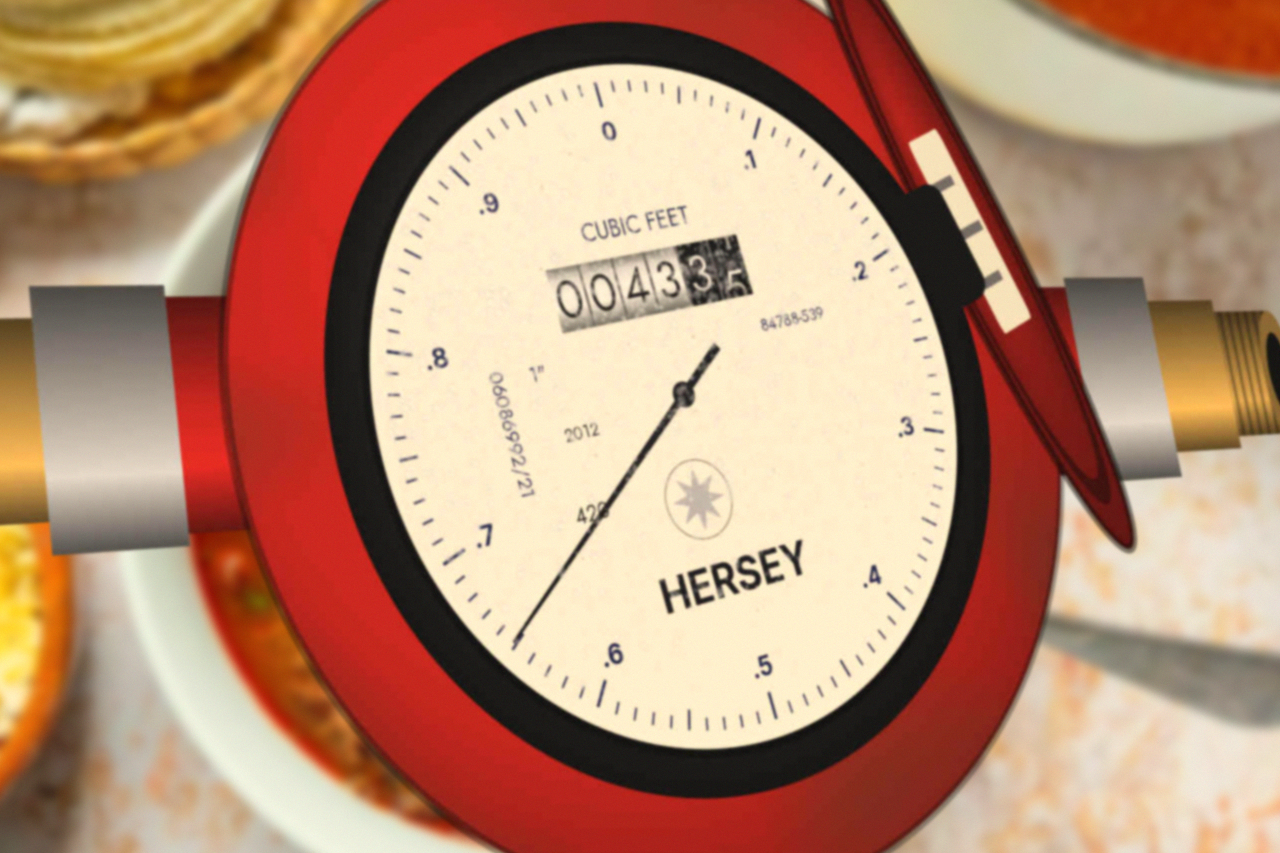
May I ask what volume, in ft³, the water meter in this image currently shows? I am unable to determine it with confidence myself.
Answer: 4334.65 ft³
